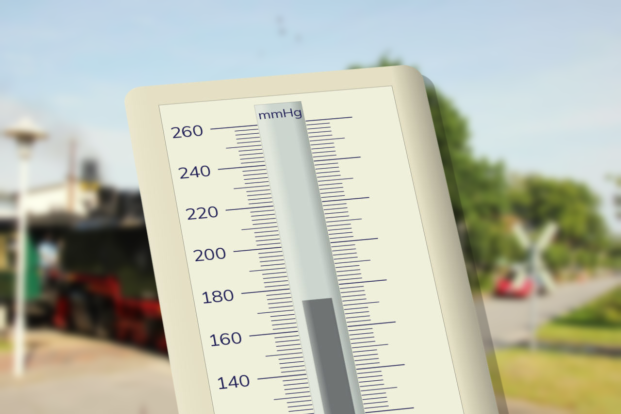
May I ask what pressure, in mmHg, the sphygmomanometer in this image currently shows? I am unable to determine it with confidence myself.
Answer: 174 mmHg
